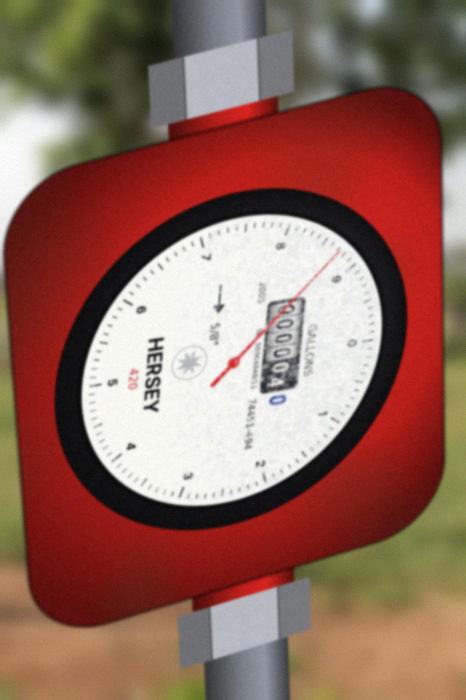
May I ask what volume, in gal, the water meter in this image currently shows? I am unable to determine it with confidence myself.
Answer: 38.7 gal
